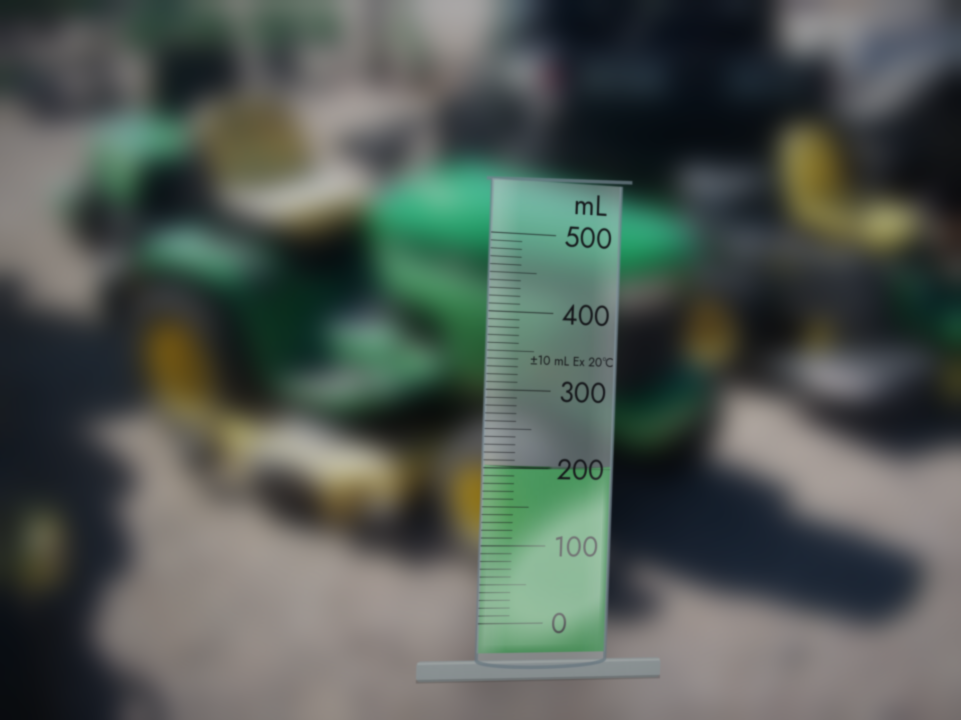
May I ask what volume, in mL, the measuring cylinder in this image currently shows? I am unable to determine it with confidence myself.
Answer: 200 mL
